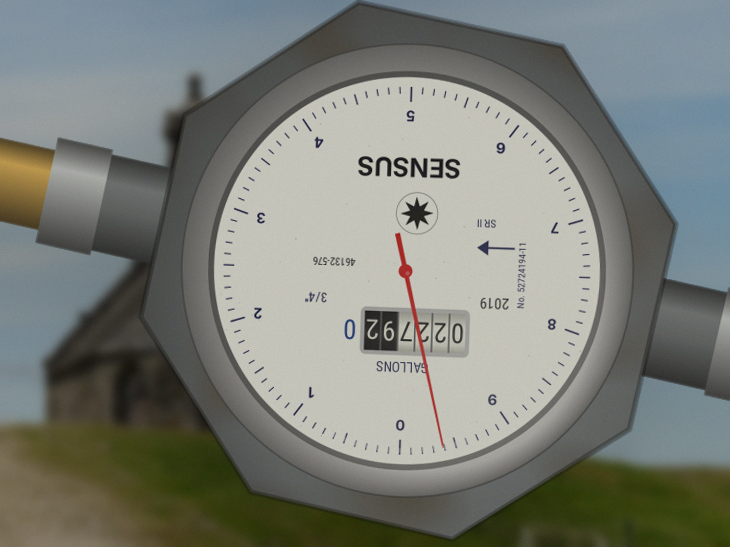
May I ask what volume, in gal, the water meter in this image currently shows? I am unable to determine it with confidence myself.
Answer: 227919.6 gal
